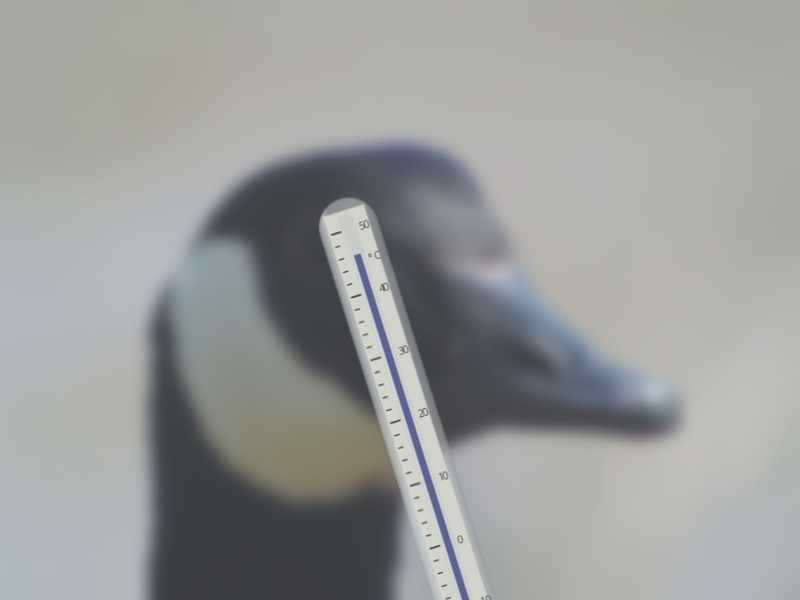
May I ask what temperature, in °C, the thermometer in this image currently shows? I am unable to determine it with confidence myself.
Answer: 46 °C
